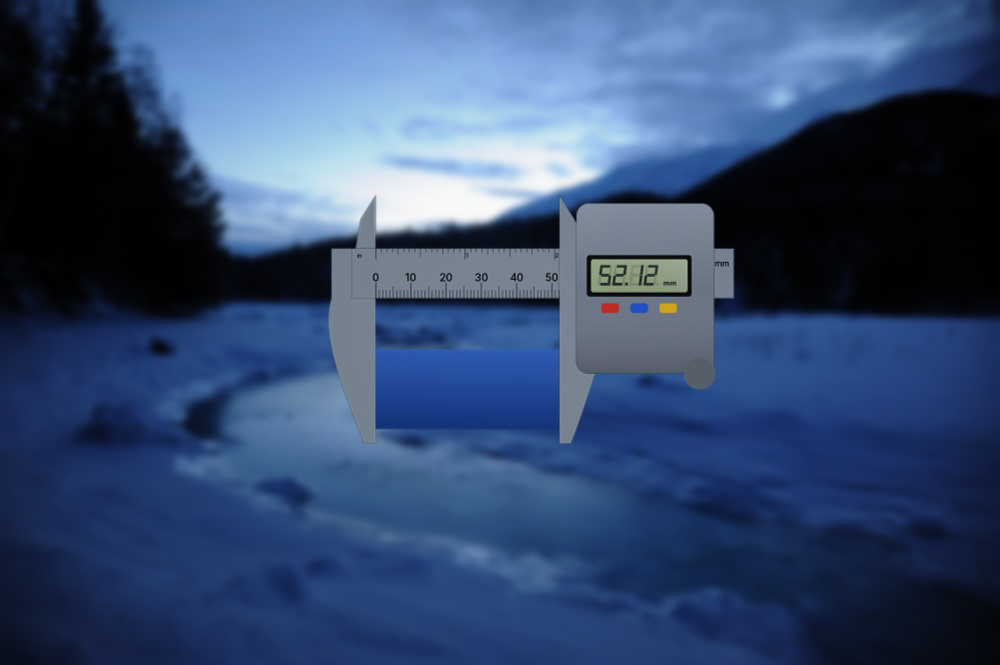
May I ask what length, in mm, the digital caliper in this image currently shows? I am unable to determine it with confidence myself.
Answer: 52.12 mm
